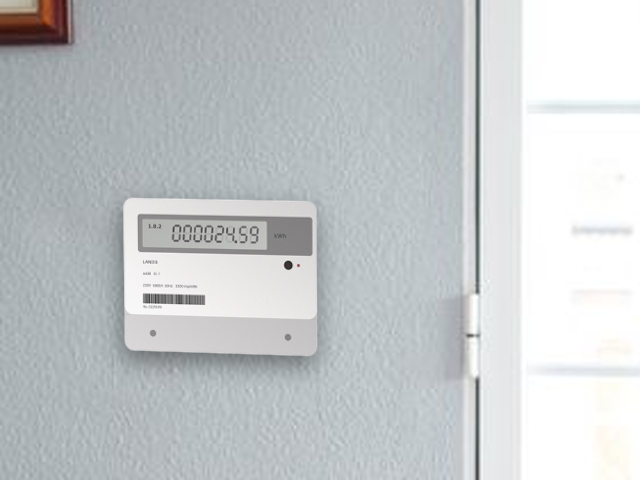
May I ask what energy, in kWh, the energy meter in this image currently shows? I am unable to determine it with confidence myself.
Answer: 24.59 kWh
